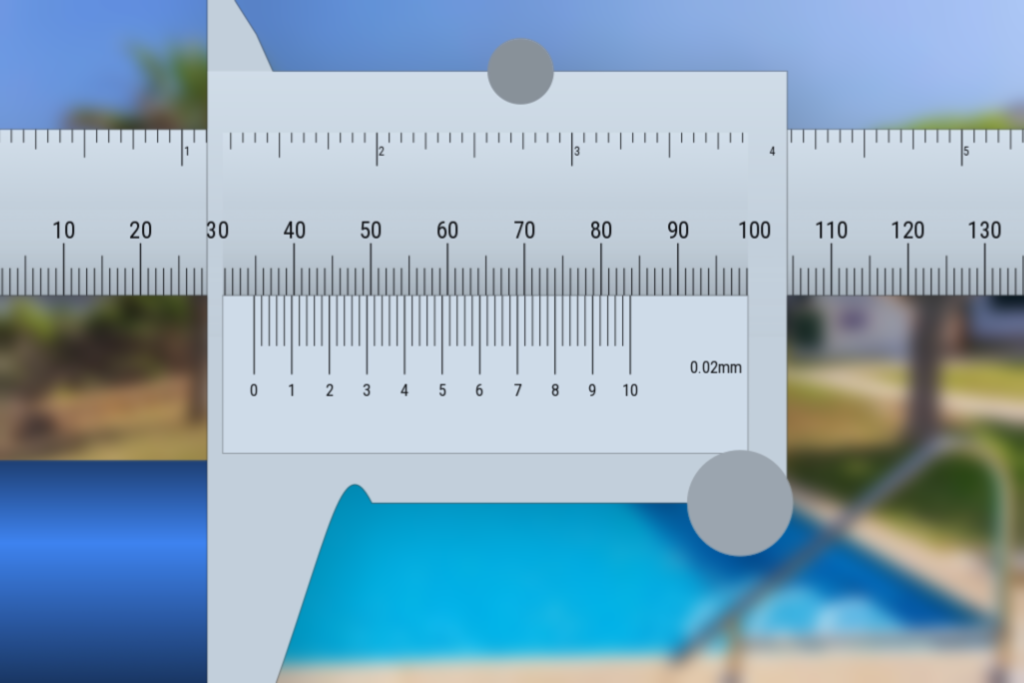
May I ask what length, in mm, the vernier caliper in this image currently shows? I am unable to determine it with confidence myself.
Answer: 34.8 mm
